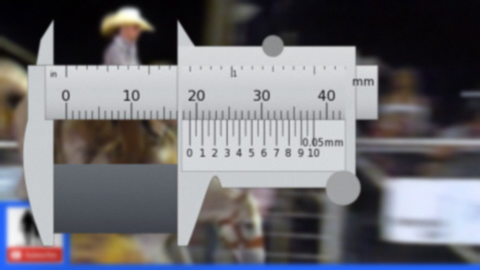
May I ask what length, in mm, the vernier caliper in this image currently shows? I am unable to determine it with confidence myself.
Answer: 19.0 mm
